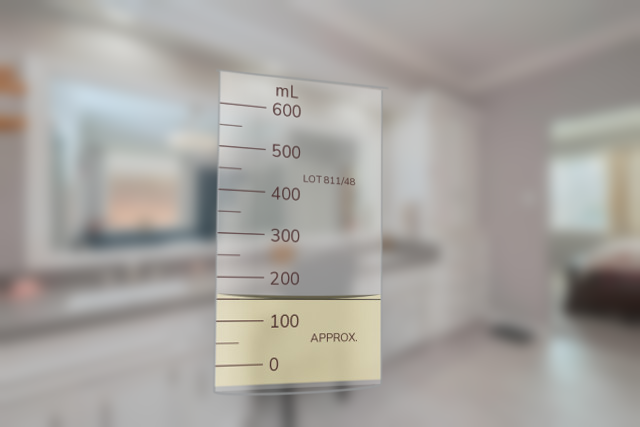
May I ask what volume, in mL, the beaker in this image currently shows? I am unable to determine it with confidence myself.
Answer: 150 mL
